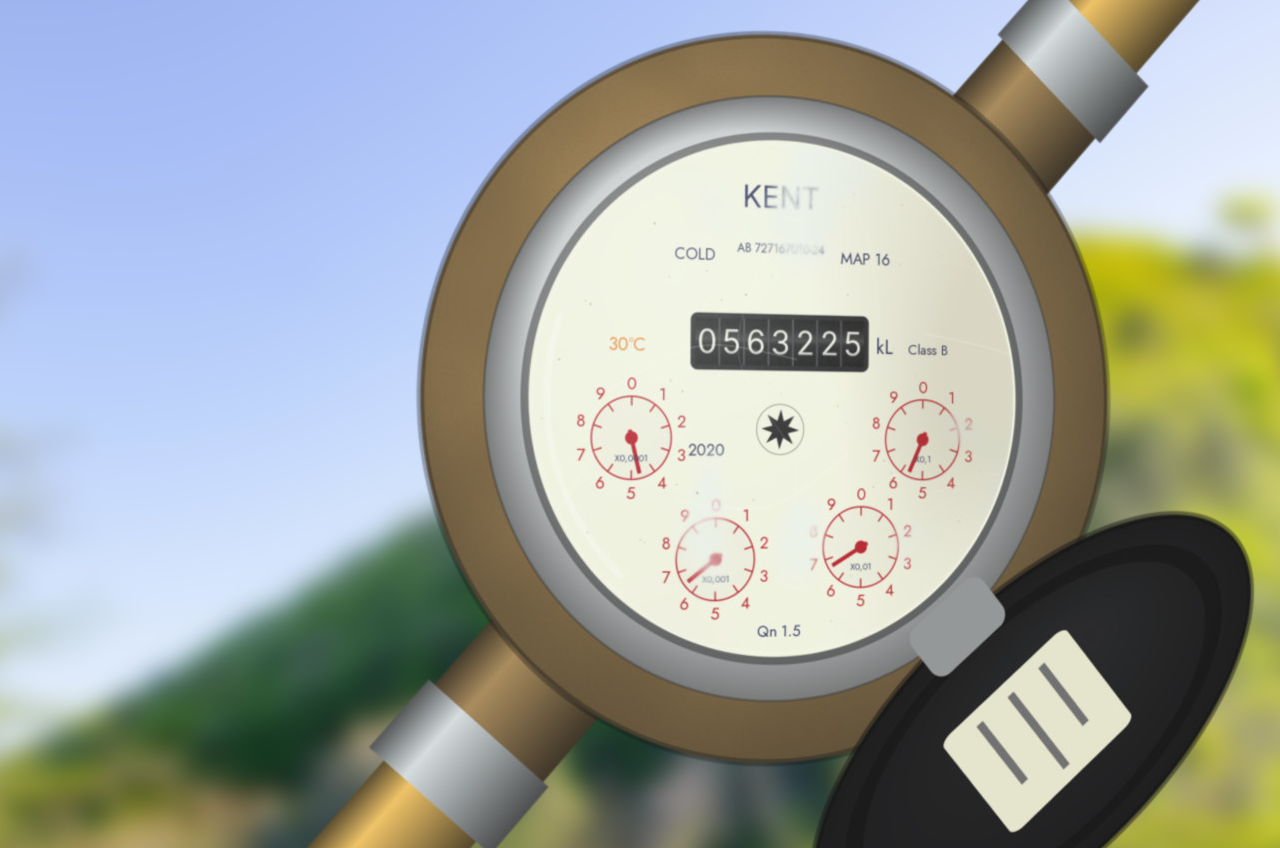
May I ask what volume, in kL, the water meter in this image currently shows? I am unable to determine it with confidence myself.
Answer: 563225.5664 kL
